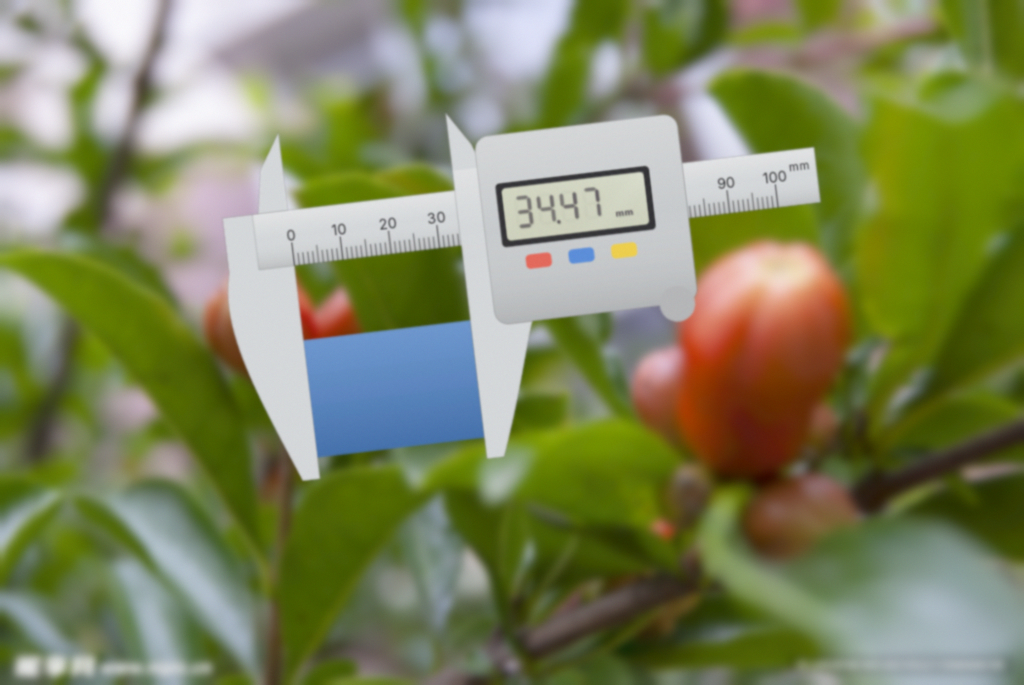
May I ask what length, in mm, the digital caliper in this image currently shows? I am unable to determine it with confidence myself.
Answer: 34.47 mm
